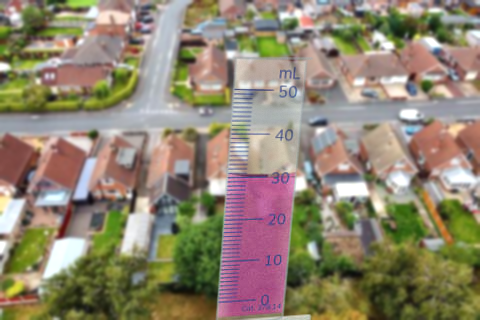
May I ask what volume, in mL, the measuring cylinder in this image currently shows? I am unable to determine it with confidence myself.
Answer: 30 mL
